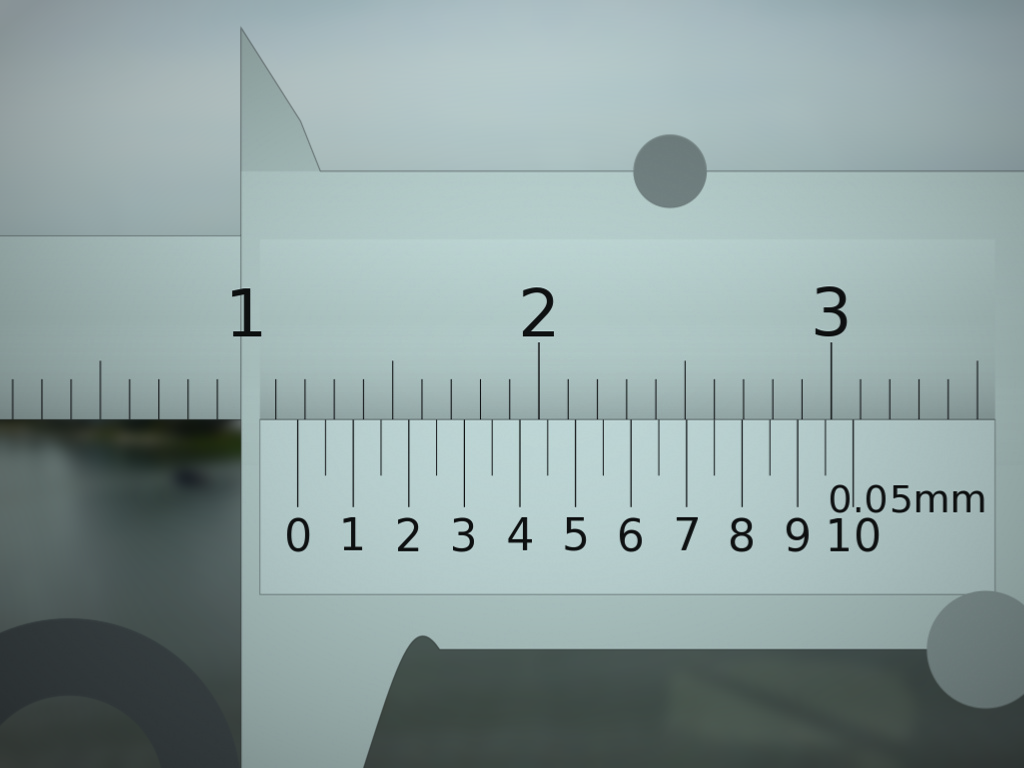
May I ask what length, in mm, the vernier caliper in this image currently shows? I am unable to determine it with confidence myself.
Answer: 11.75 mm
